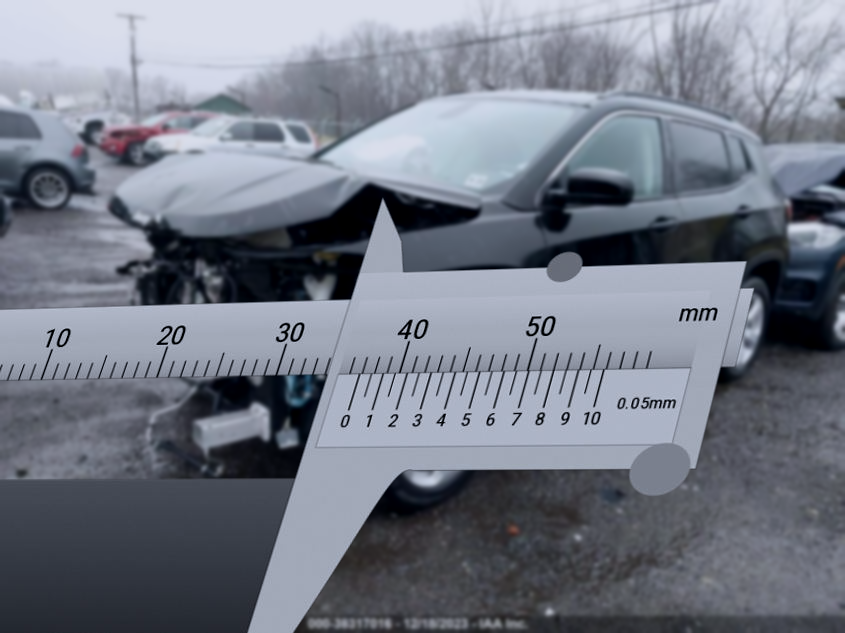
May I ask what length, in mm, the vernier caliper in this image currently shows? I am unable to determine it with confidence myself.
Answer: 36.8 mm
